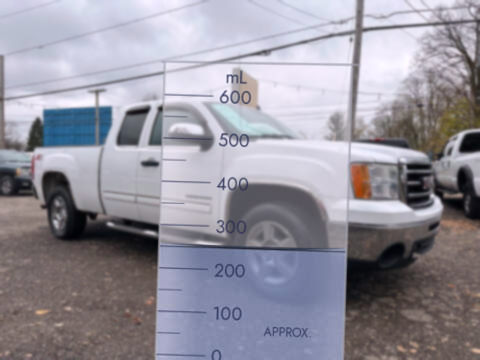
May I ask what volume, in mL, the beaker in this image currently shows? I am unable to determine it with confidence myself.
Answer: 250 mL
